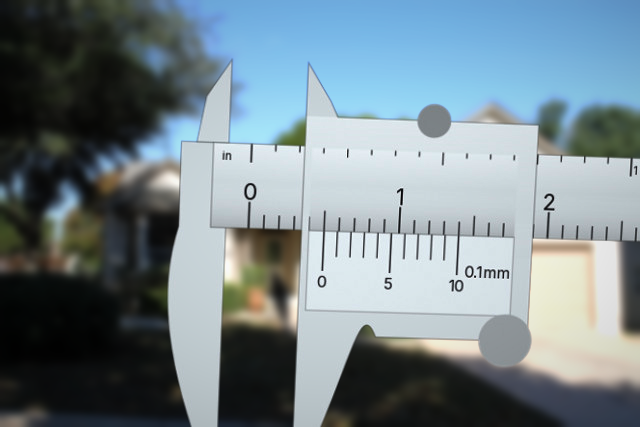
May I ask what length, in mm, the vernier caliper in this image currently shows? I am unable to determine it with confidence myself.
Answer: 5.0 mm
